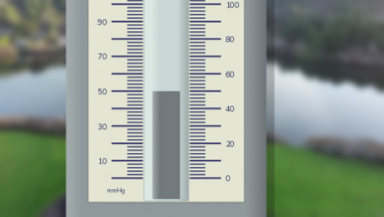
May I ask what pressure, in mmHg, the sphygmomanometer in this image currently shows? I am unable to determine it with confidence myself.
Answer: 50 mmHg
